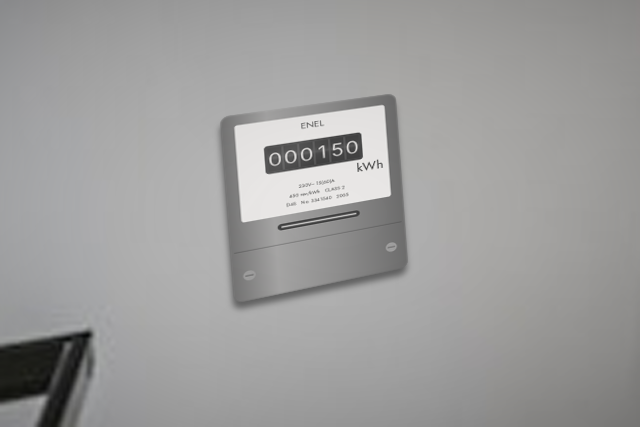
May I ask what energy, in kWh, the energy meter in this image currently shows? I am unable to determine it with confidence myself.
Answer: 150 kWh
